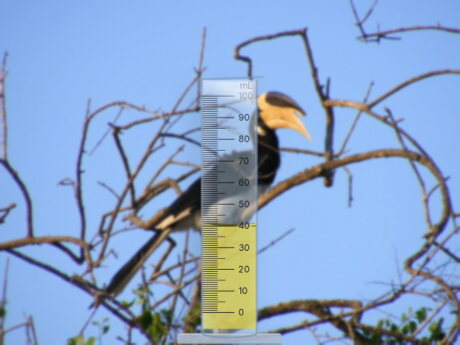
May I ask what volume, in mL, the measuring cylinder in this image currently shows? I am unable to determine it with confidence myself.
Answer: 40 mL
